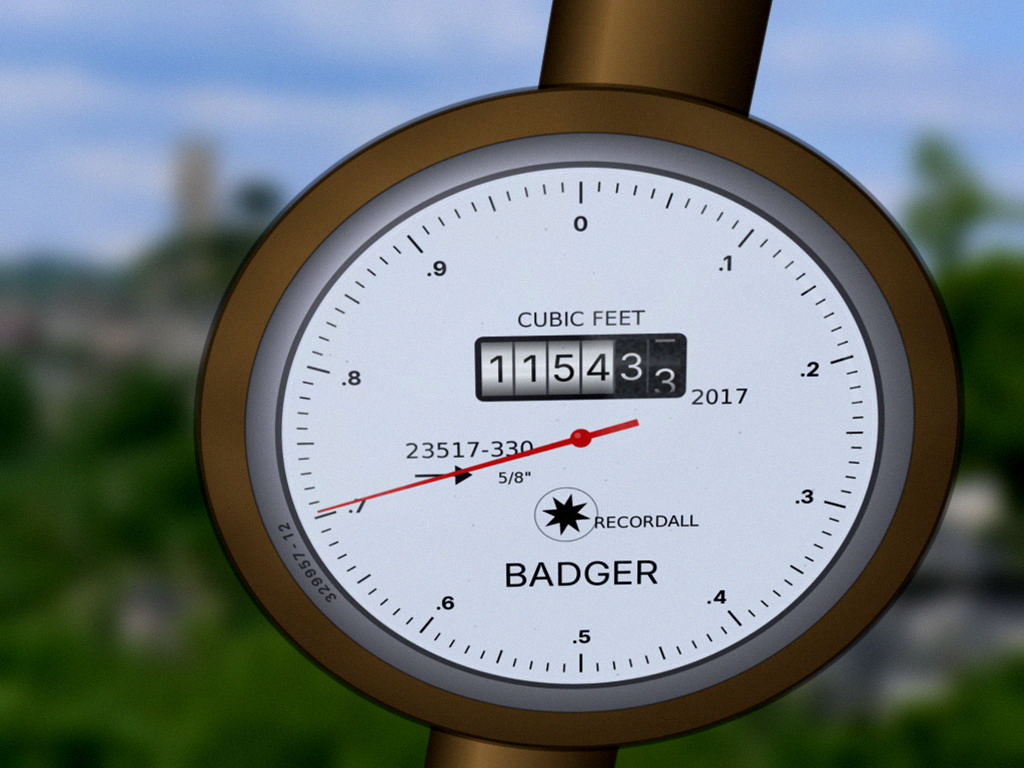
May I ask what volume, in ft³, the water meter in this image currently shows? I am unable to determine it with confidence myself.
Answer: 115432.70 ft³
